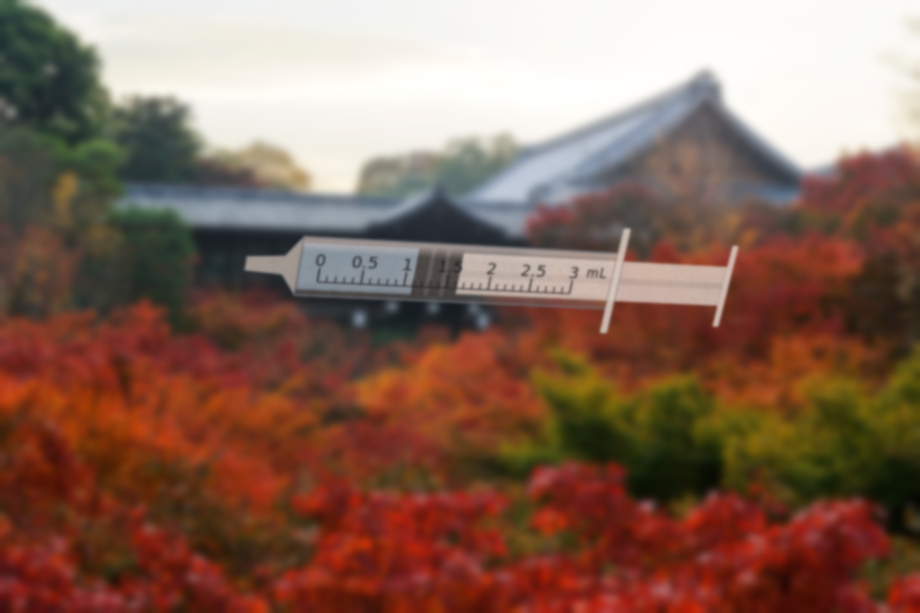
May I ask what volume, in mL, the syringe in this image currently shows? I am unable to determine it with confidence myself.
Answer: 1.1 mL
